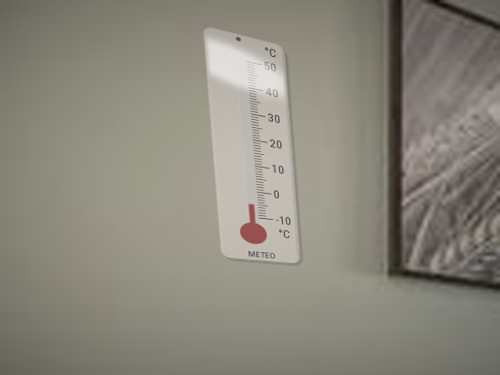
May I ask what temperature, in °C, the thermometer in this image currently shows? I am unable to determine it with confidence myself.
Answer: -5 °C
